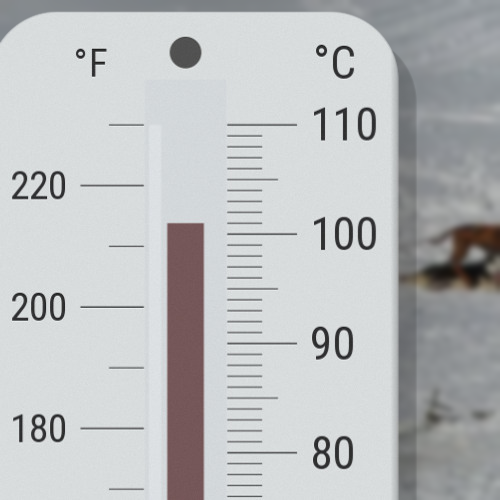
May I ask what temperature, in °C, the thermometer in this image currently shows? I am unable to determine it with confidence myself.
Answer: 101 °C
